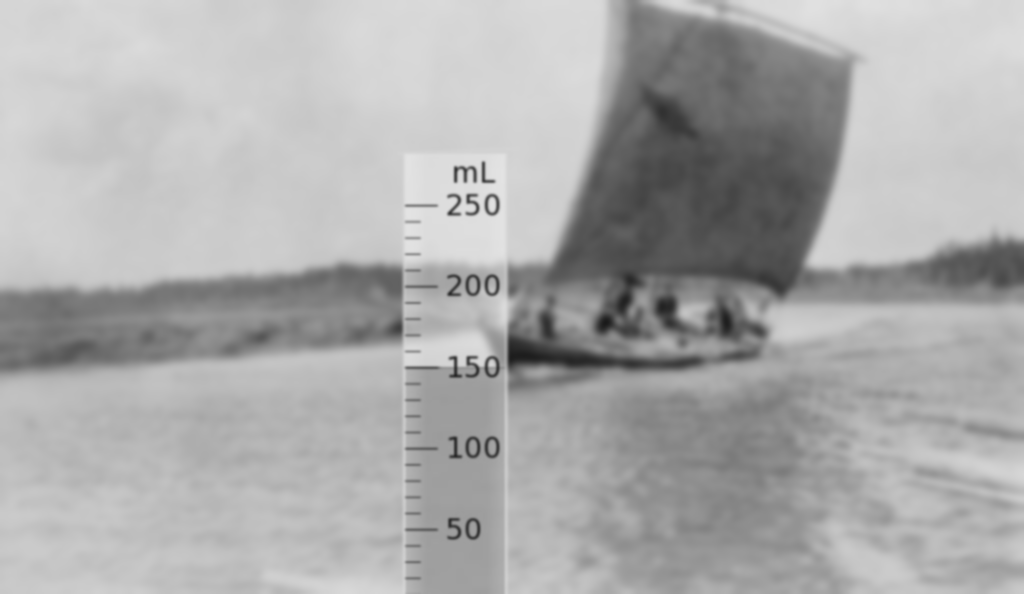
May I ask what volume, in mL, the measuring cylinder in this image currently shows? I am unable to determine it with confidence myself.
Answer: 150 mL
